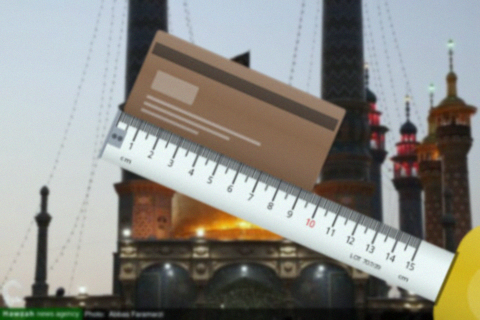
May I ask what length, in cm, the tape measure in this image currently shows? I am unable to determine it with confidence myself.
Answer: 9.5 cm
